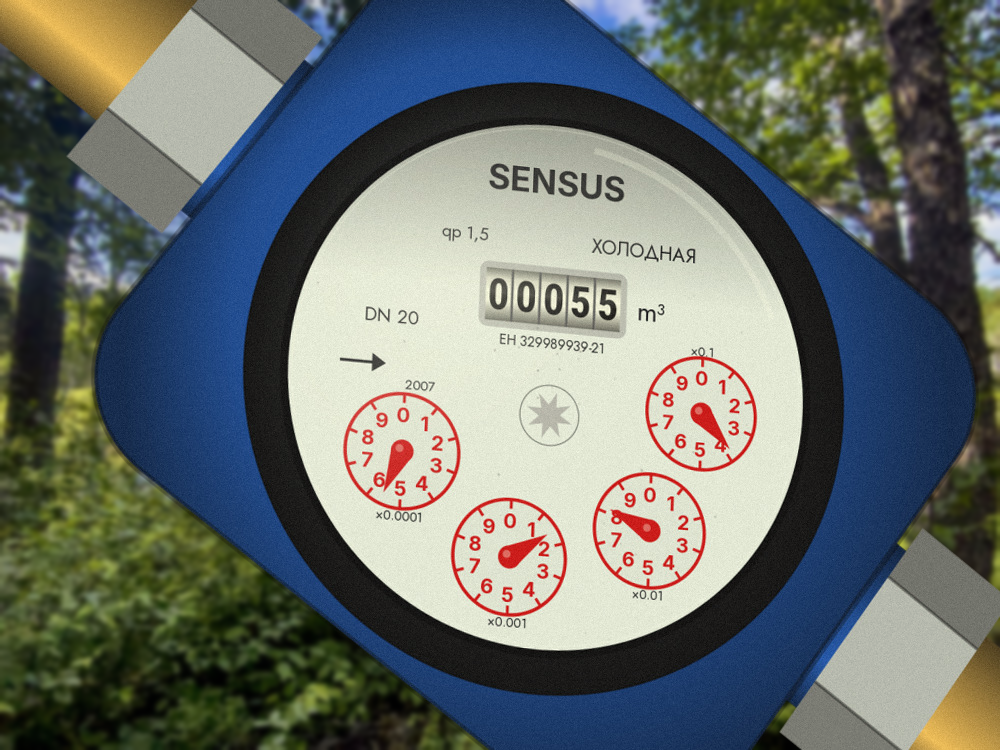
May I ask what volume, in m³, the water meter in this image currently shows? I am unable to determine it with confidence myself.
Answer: 55.3815 m³
